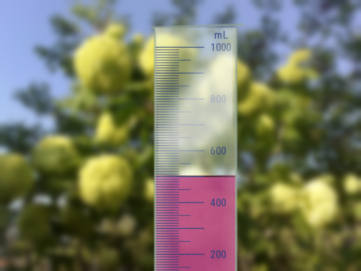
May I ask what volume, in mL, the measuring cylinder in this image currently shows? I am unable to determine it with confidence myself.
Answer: 500 mL
